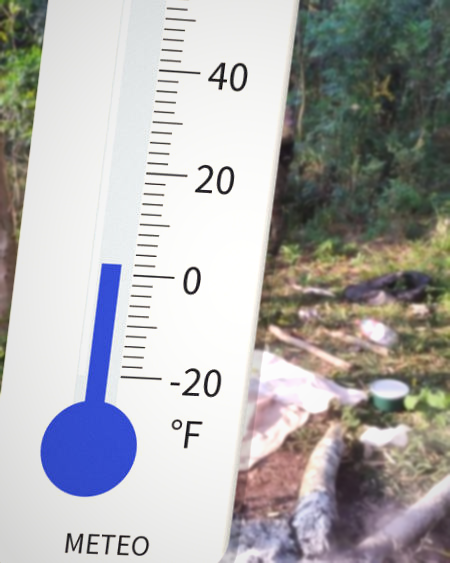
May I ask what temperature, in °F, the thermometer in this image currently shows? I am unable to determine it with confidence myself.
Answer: 2 °F
